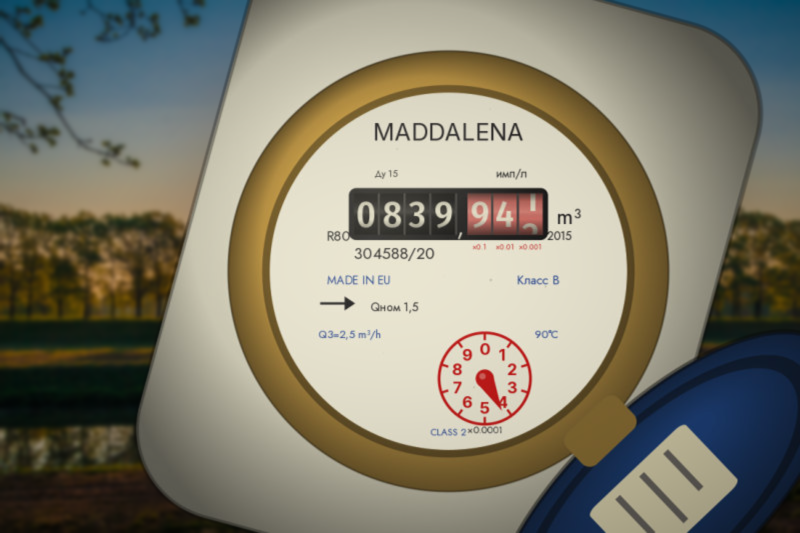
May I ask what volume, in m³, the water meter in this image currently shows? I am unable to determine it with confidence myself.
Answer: 839.9414 m³
